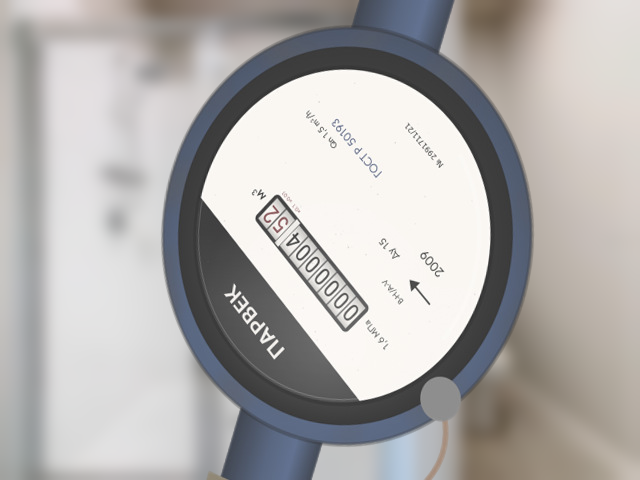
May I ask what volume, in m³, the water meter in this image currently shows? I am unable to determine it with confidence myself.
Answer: 4.52 m³
